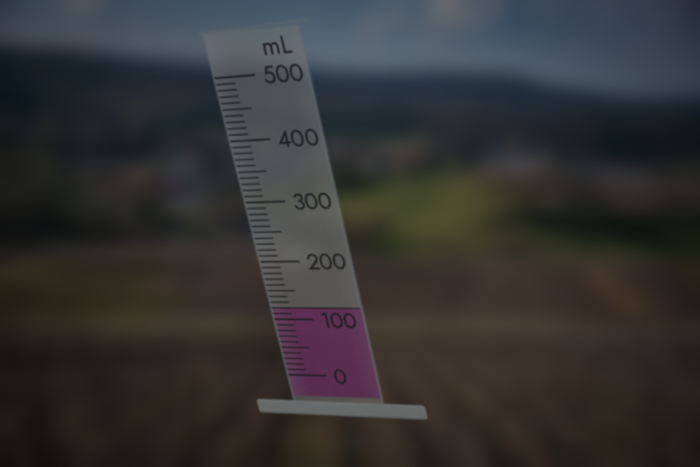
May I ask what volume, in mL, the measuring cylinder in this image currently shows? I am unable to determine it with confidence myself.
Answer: 120 mL
